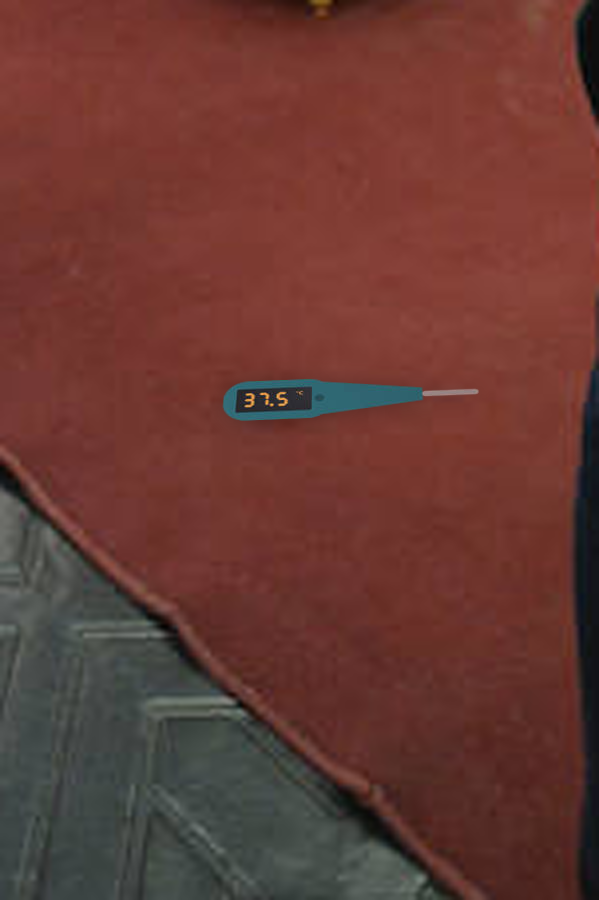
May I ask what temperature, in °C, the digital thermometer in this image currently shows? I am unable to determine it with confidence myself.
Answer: 37.5 °C
